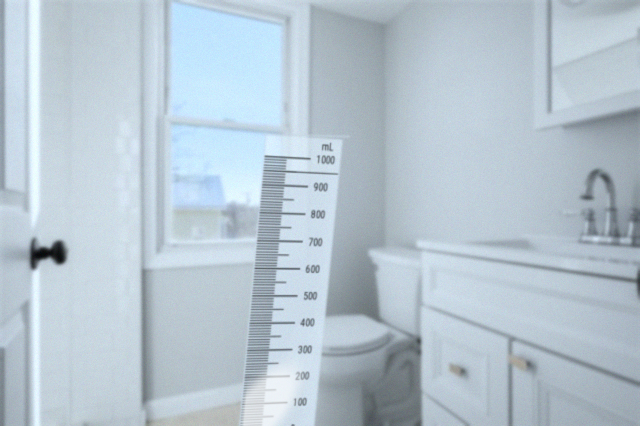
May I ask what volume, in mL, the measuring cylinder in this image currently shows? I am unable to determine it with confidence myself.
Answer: 950 mL
